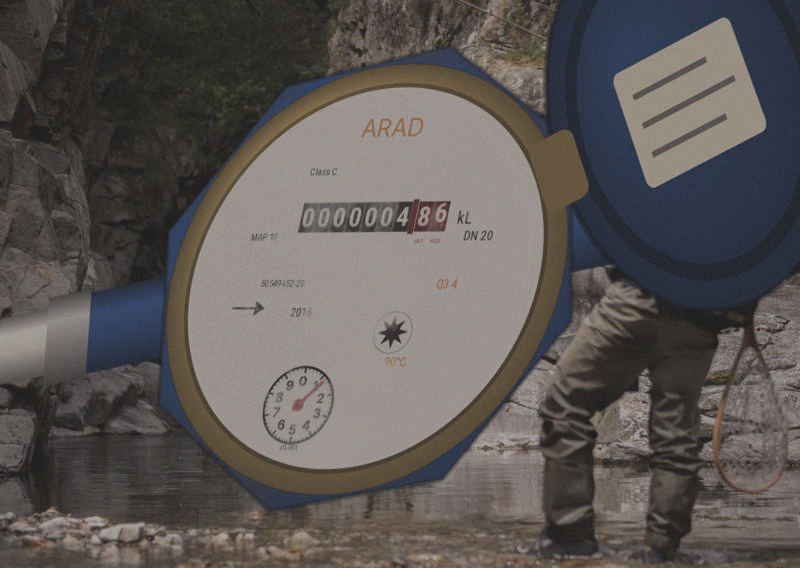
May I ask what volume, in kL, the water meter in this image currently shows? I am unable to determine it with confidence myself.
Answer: 4.861 kL
